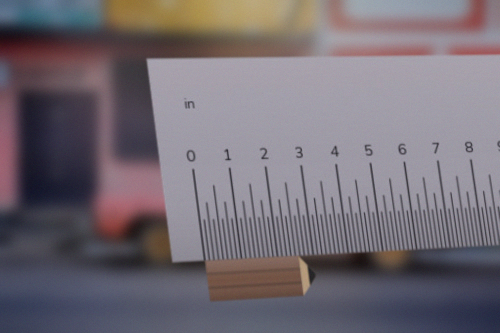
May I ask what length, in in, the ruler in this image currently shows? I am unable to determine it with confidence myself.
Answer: 3 in
